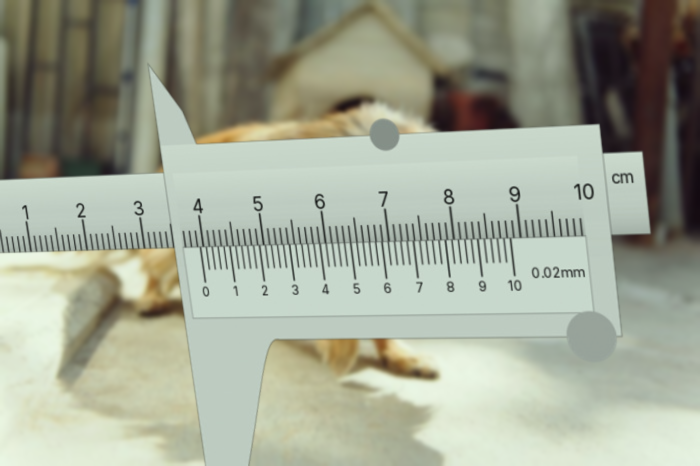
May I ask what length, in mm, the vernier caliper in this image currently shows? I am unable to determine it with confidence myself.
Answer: 39.5 mm
